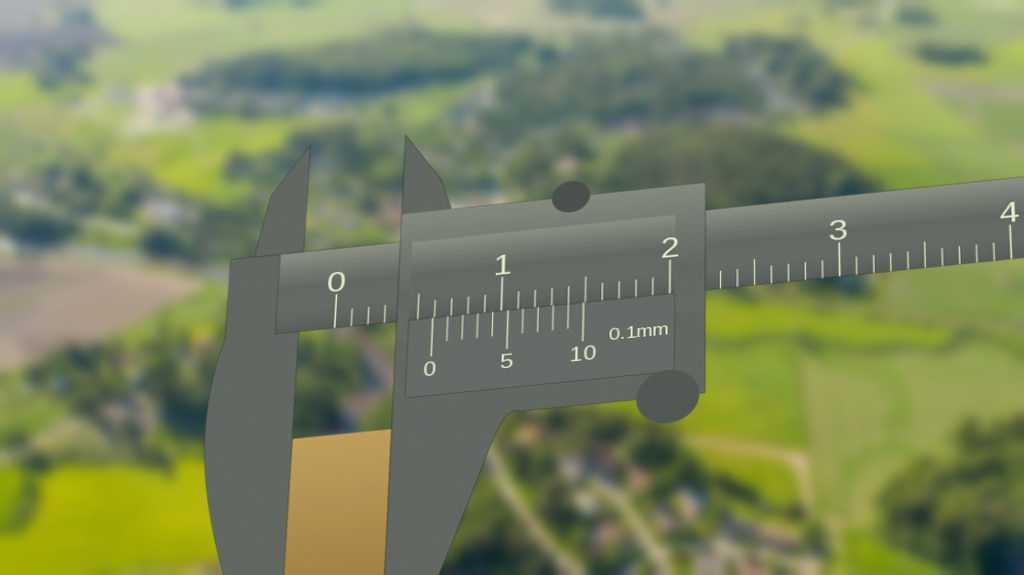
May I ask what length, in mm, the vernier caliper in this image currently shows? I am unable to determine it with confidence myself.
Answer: 5.9 mm
